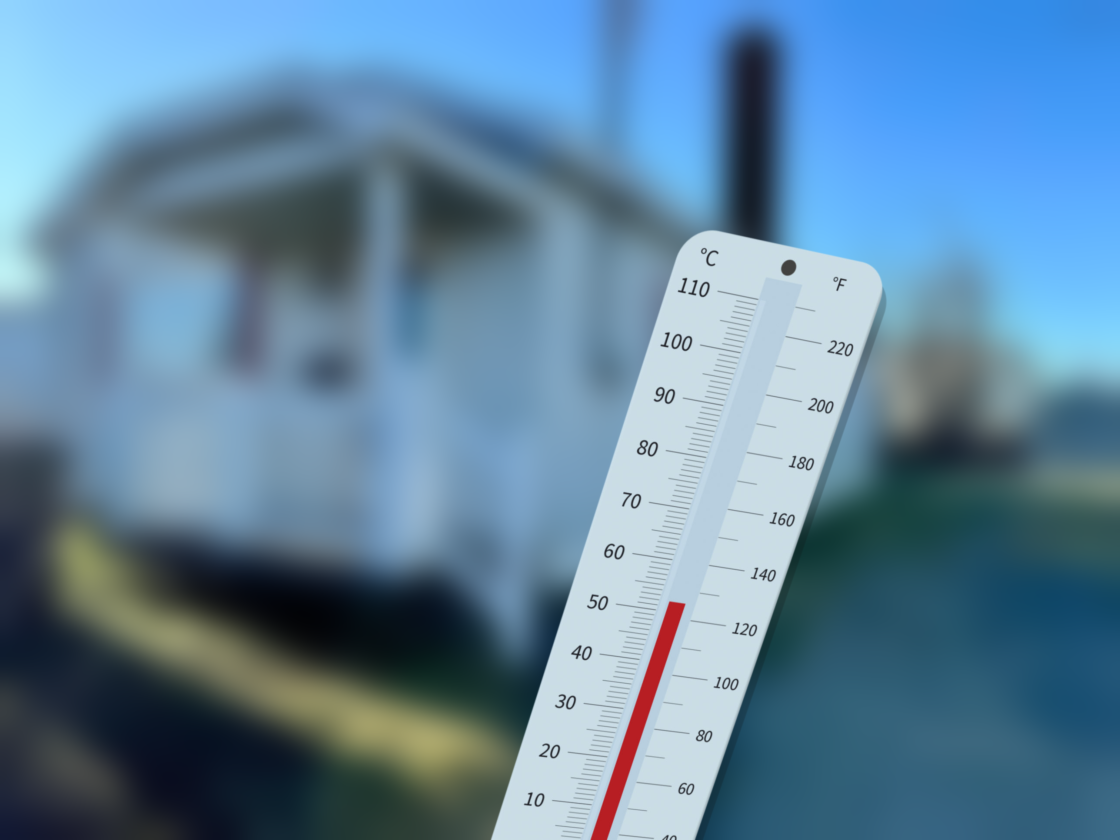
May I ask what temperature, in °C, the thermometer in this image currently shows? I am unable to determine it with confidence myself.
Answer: 52 °C
